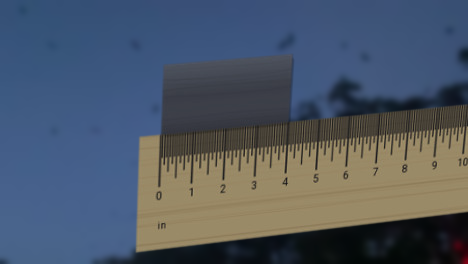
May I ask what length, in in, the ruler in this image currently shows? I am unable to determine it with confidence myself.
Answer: 4 in
